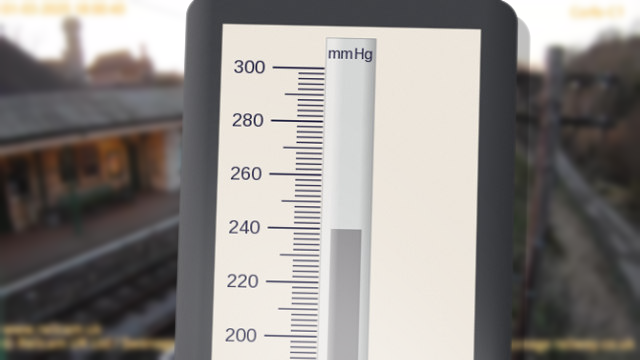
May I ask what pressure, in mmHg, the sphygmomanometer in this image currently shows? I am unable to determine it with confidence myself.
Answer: 240 mmHg
